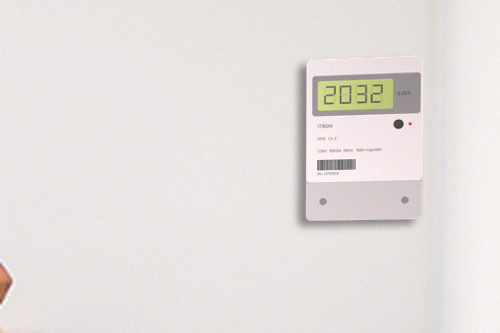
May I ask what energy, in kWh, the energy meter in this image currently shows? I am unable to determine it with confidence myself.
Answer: 2032 kWh
